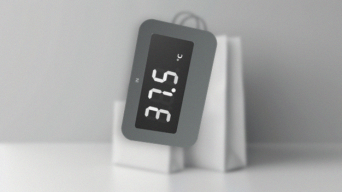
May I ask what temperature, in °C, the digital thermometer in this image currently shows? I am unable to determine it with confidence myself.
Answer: 37.5 °C
